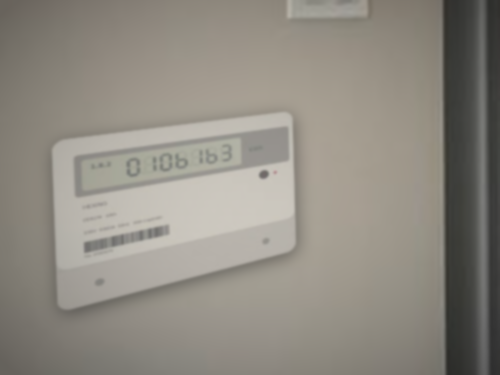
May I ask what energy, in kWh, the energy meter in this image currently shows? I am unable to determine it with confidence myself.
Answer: 106163 kWh
